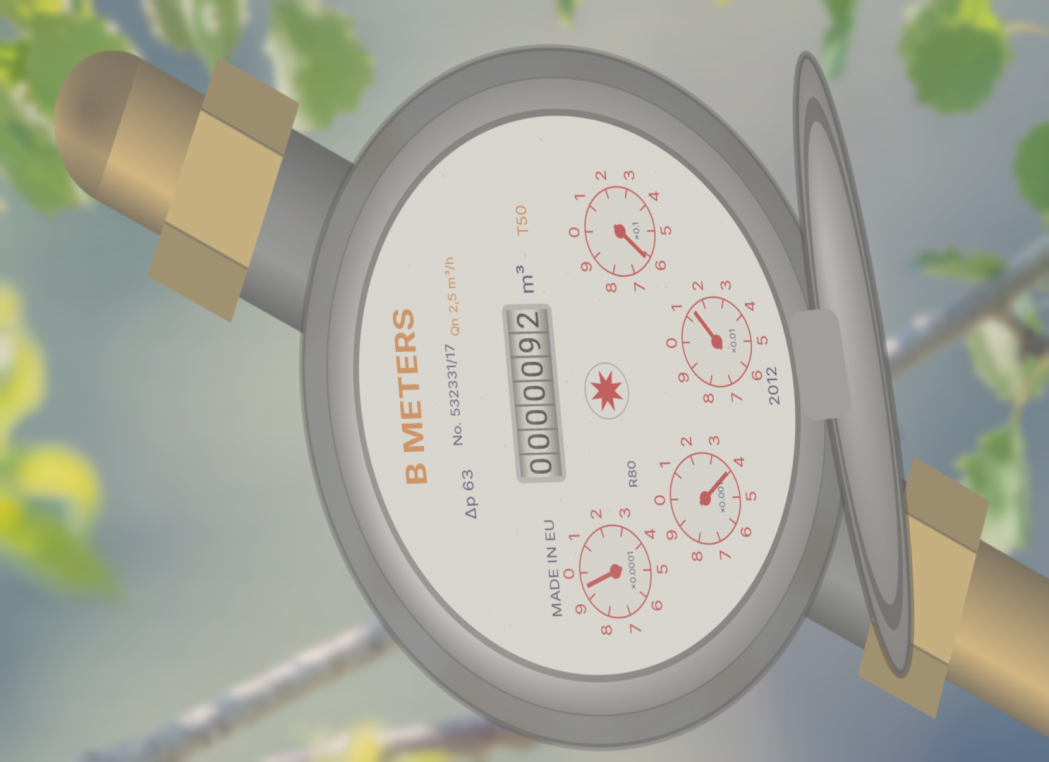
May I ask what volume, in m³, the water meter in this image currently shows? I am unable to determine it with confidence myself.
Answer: 92.6139 m³
